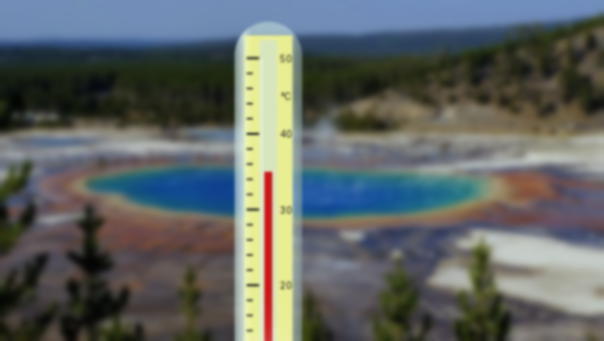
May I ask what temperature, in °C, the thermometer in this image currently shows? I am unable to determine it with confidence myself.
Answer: 35 °C
